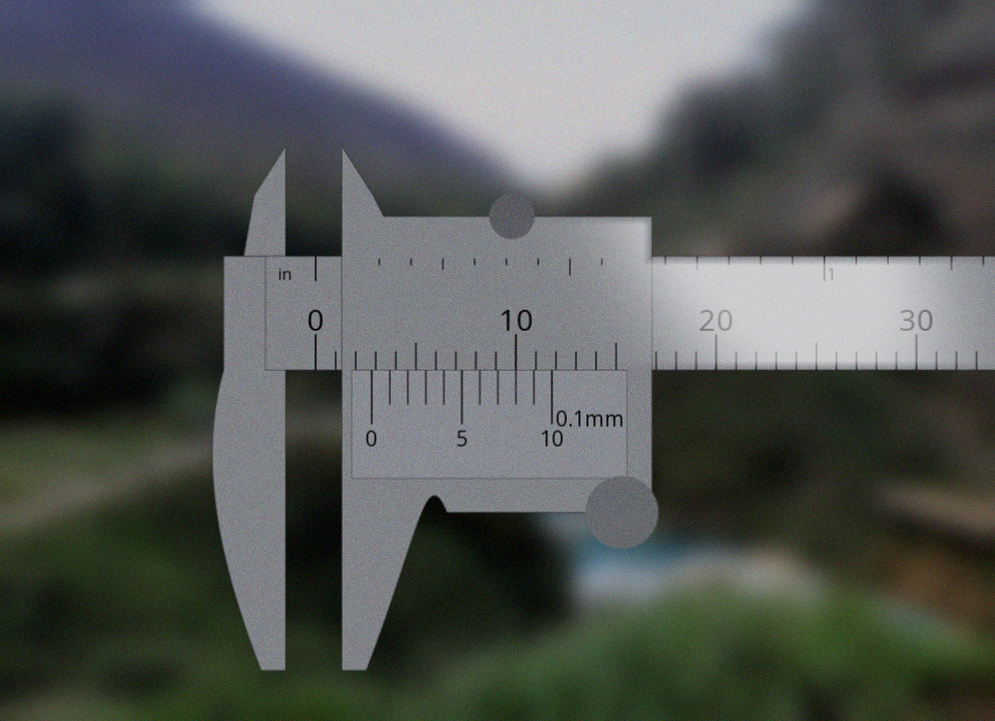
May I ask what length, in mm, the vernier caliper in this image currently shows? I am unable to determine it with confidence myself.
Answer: 2.8 mm
